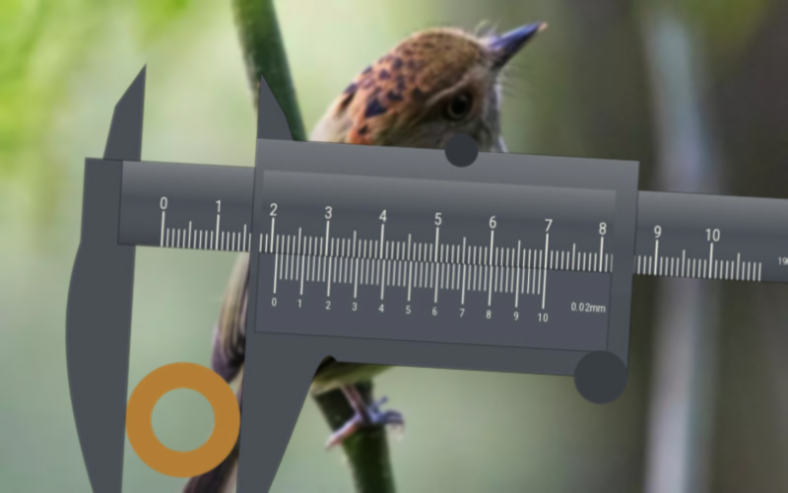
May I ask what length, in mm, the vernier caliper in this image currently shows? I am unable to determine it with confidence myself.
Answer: 21.0 mm
